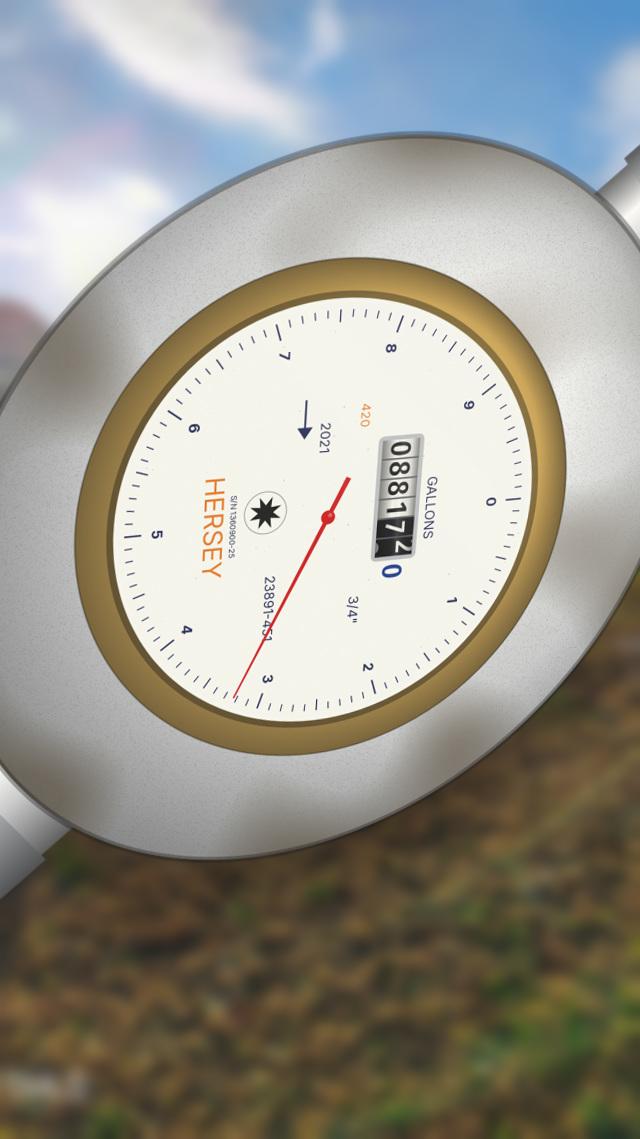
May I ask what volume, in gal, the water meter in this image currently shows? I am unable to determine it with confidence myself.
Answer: 881723.2 gal
